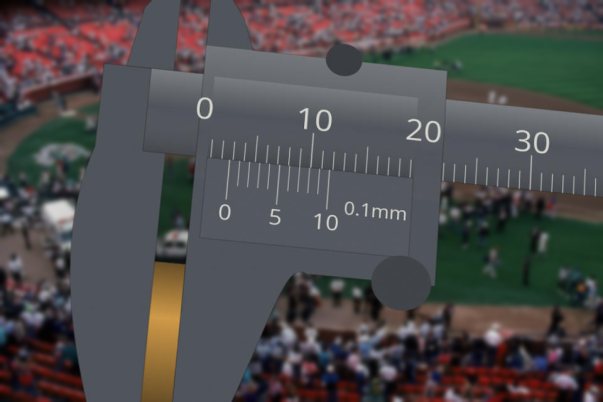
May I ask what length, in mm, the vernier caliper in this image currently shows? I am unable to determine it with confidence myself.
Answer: 2.7 mm
